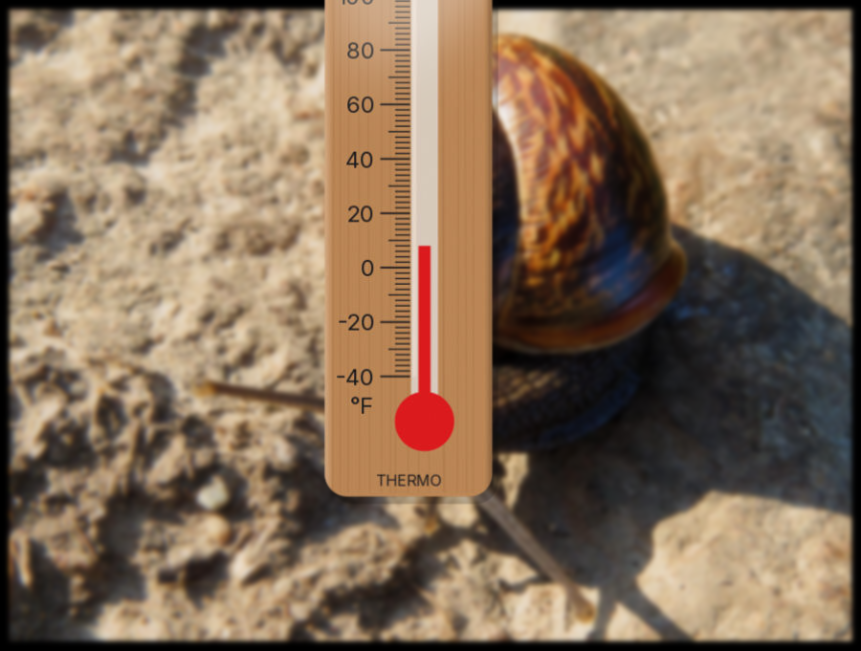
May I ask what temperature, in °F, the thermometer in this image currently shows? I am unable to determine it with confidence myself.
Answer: 8 °F
